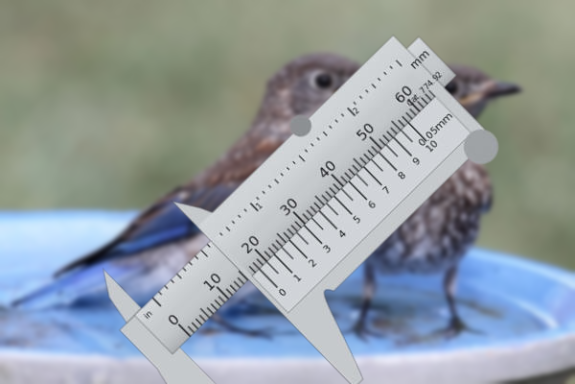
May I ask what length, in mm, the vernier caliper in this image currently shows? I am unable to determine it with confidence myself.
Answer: 18.0 mm
